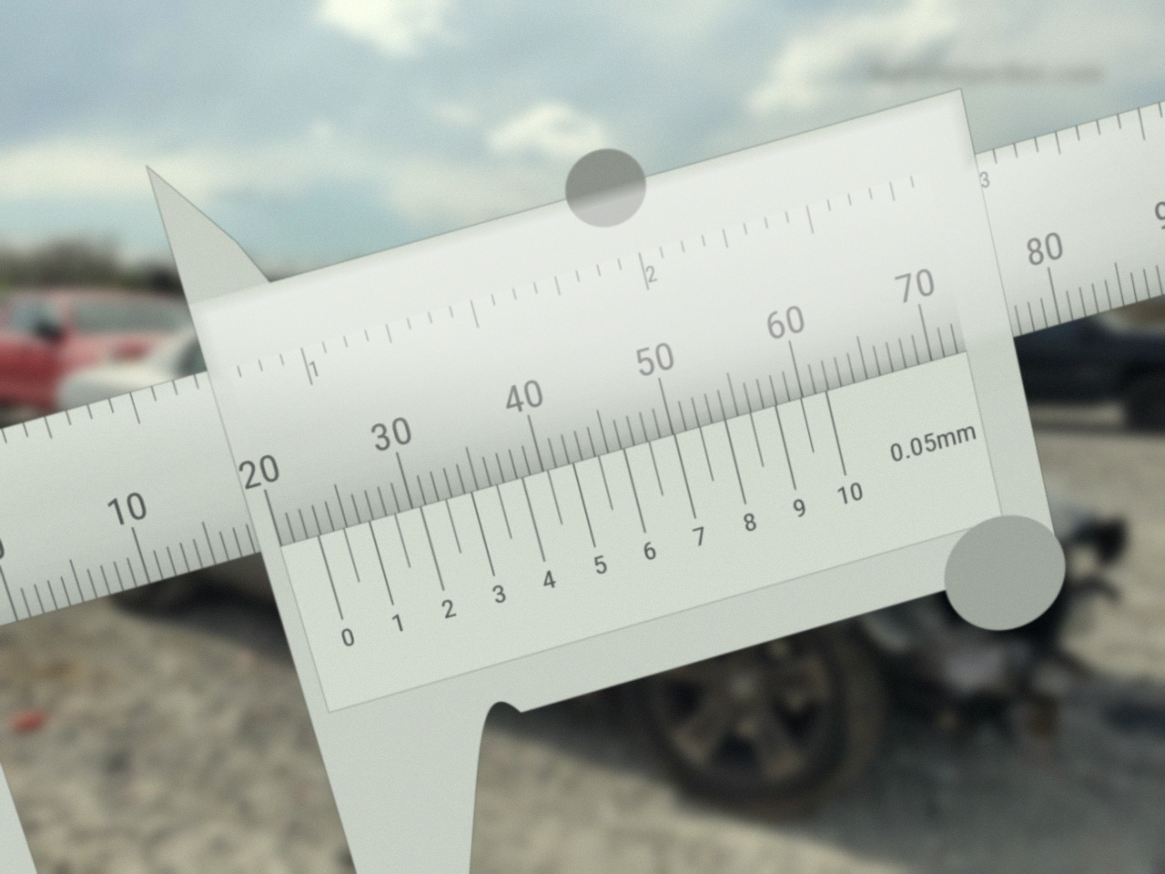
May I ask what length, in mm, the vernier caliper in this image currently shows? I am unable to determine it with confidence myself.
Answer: 22.8 mm
